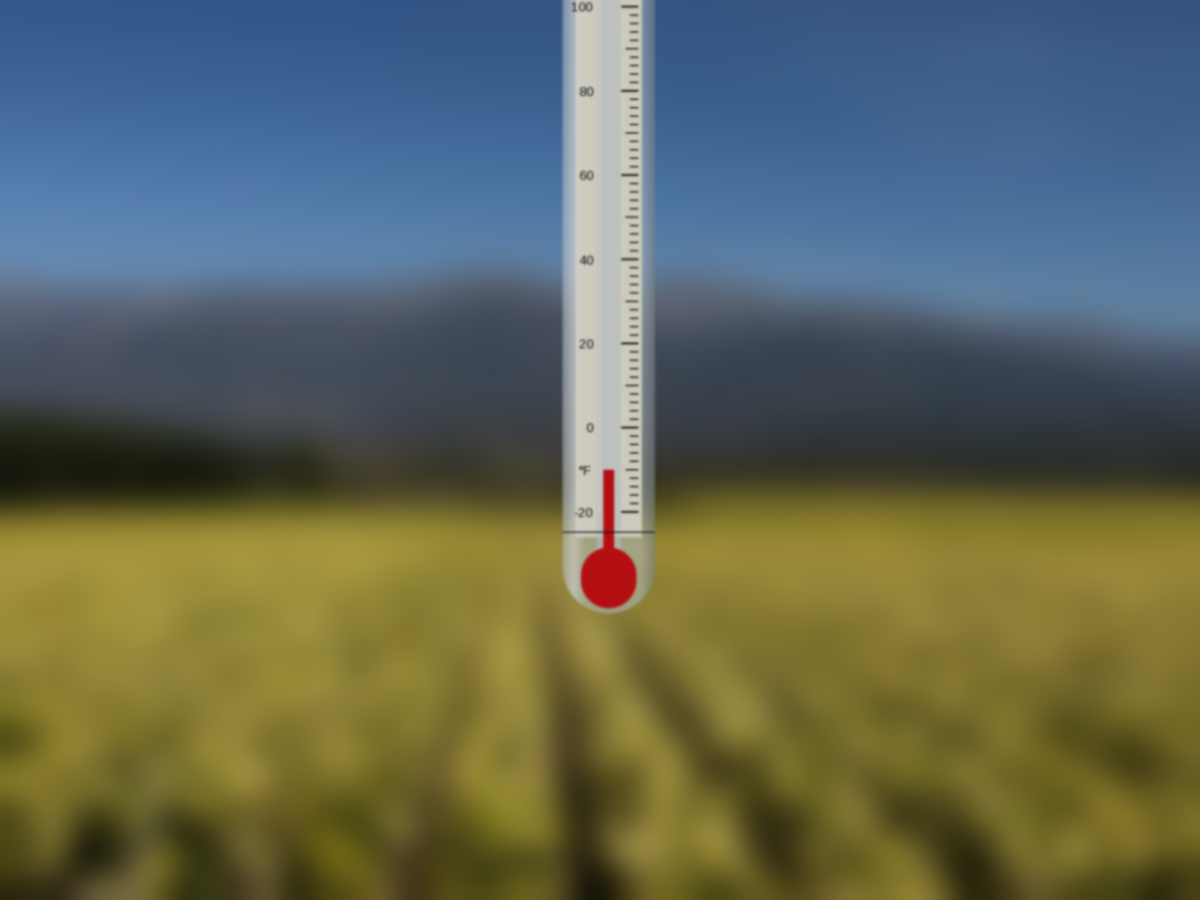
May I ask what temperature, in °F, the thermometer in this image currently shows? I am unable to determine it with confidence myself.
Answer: -10 °F
